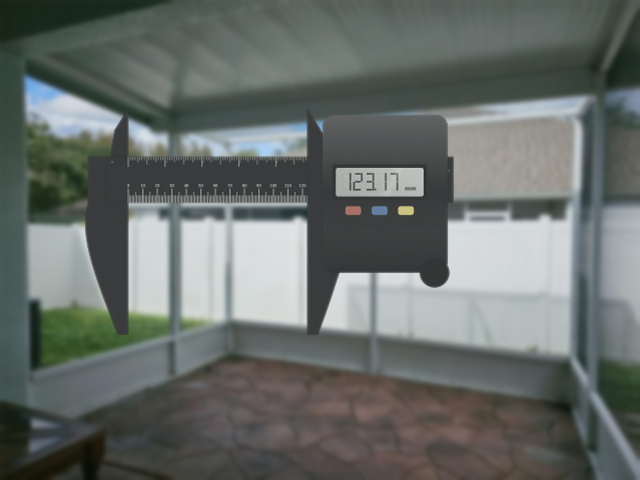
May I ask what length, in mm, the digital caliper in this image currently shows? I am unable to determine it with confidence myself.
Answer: 123.17 mm
